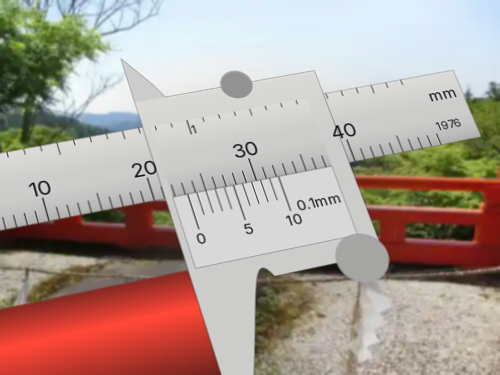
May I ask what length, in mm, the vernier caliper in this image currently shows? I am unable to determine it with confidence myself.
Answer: 23.2 mm
